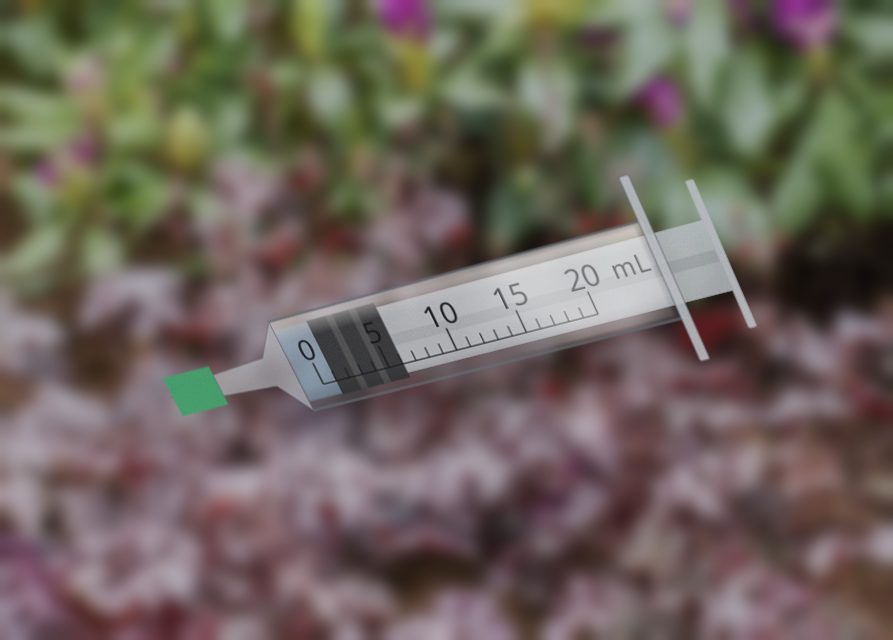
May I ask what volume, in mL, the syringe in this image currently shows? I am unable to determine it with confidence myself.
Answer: 1 mL
